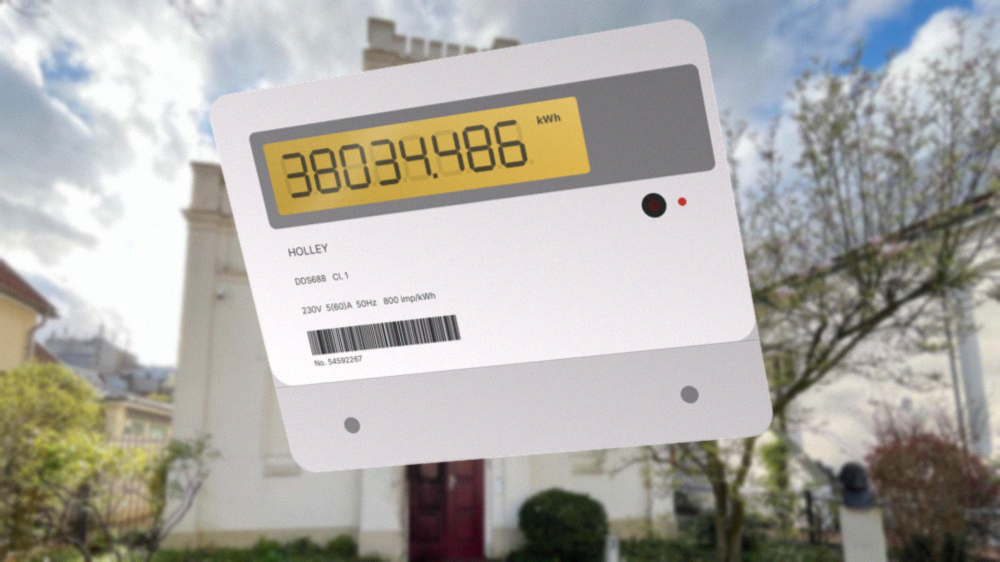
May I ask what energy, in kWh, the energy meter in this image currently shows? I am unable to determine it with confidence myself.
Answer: 38034.486 kWh
